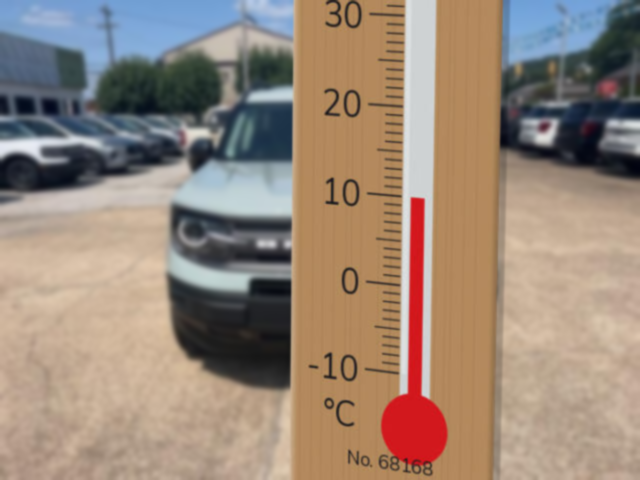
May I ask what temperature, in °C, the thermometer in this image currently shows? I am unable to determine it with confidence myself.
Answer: 10 °C
